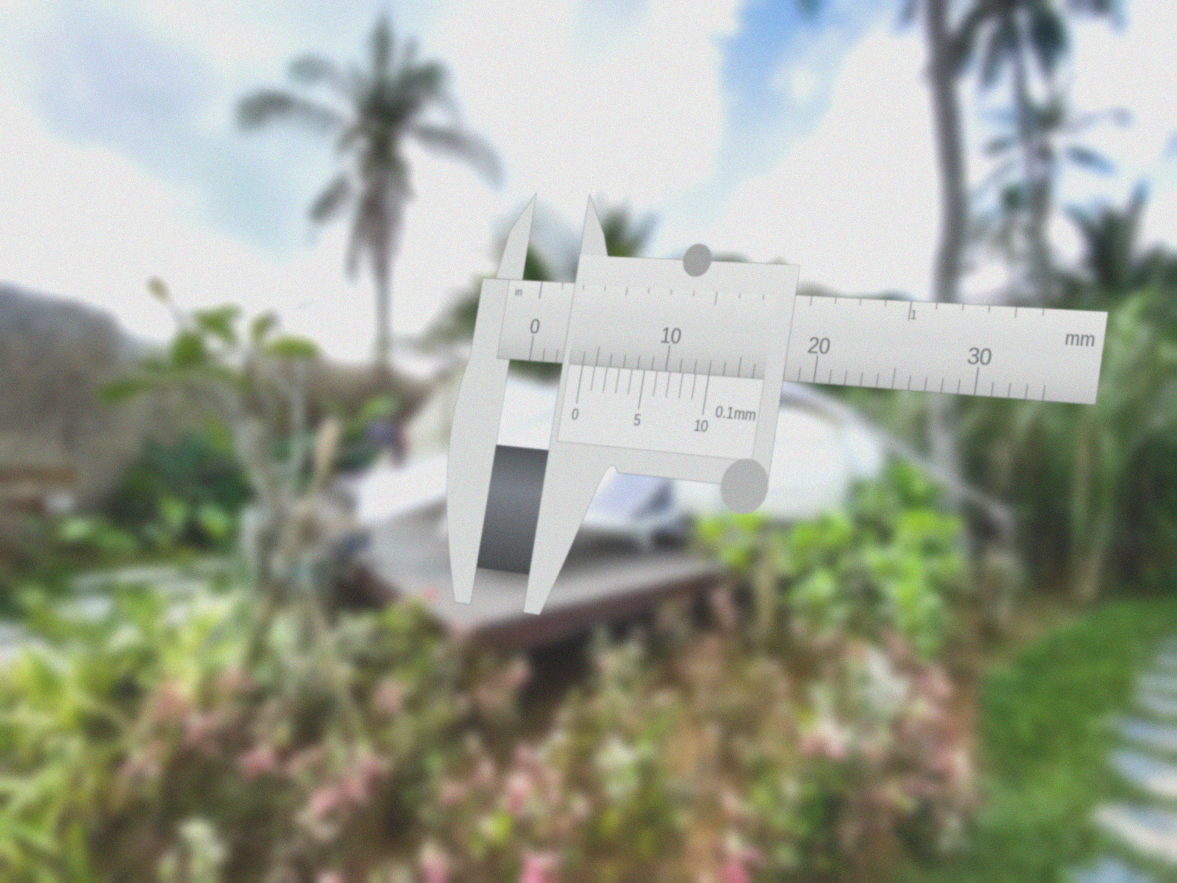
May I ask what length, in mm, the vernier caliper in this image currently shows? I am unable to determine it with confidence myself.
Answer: 4.0 mm
